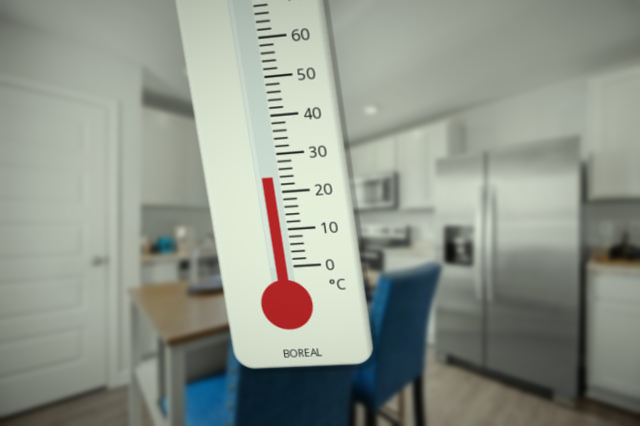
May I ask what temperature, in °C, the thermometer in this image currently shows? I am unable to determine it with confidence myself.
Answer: 24 °C
